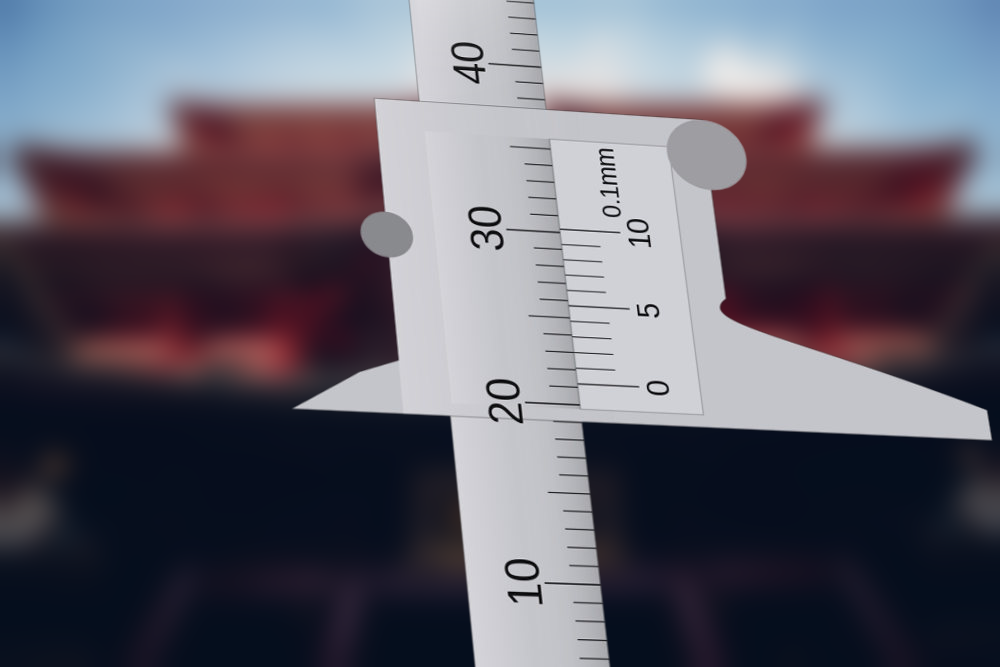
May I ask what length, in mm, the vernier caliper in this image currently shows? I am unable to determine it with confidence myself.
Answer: 21.2 mm
